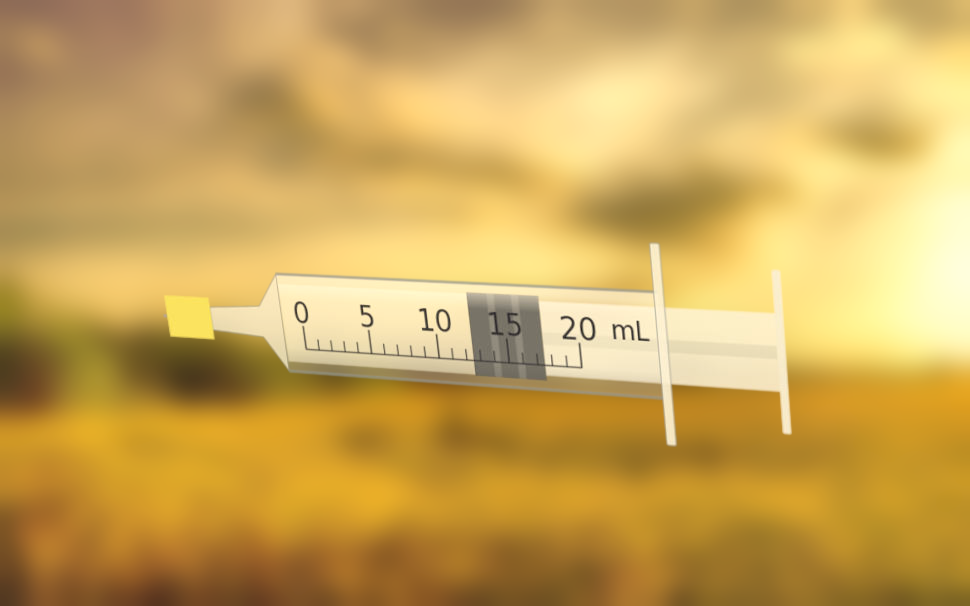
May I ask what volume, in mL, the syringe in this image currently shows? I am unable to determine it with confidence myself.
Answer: 12.5 mL
